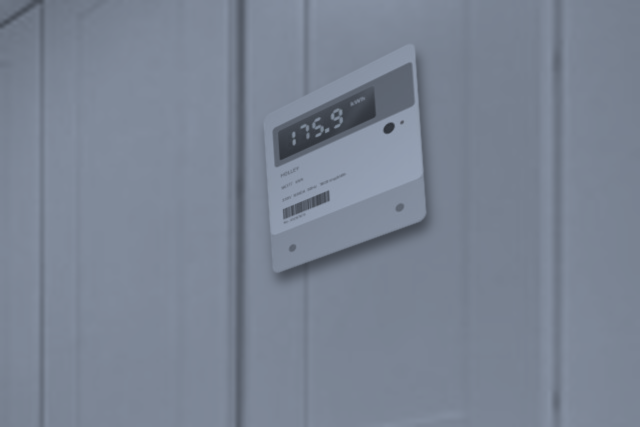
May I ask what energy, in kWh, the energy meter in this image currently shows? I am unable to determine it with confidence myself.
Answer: 175.9 kWh
